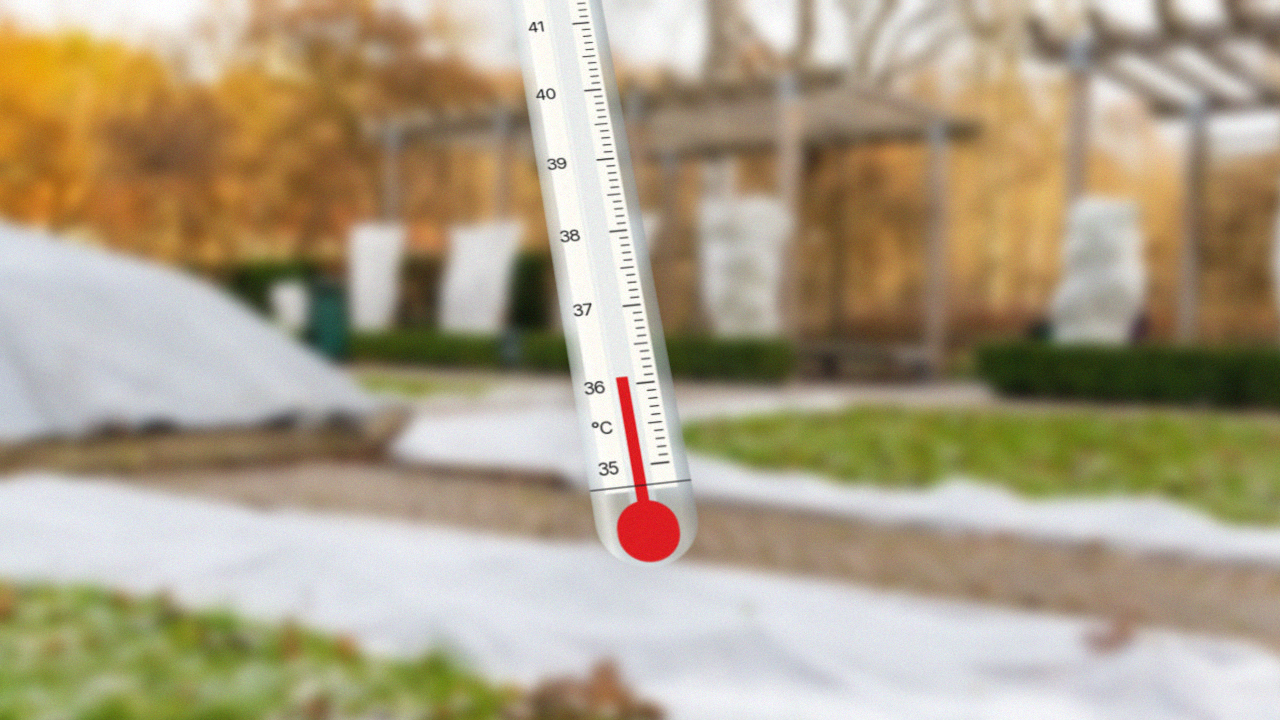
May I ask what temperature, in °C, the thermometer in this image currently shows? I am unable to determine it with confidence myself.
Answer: 36.1 °C
